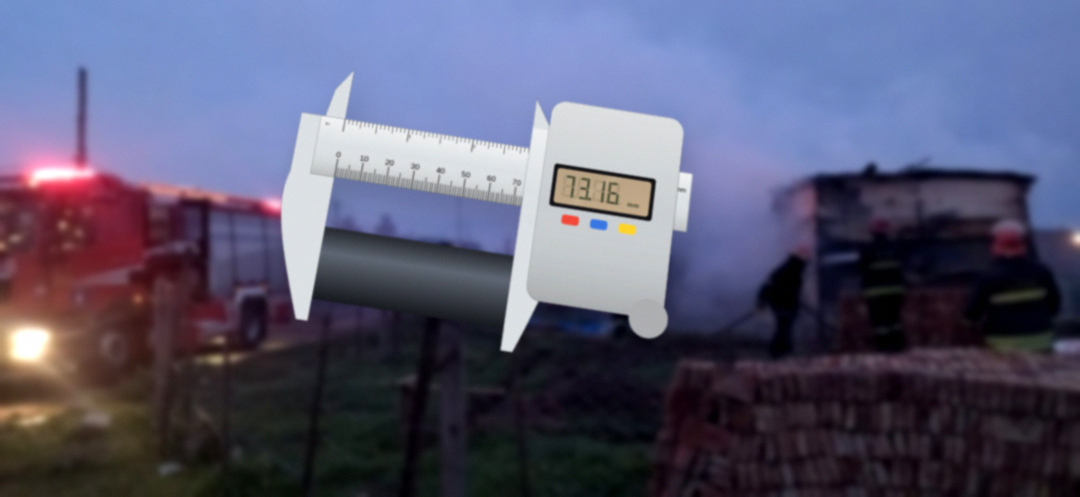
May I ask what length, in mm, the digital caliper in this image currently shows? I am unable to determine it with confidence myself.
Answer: 73.16 mm
